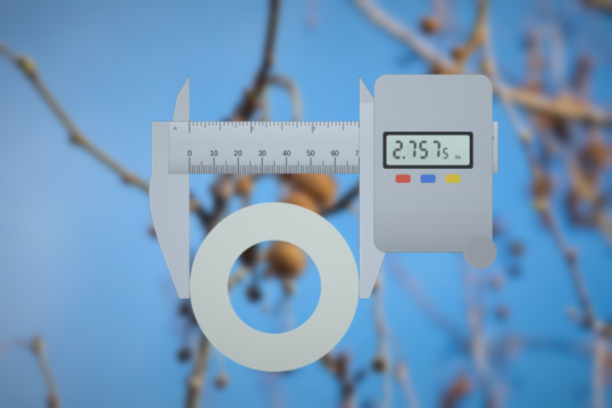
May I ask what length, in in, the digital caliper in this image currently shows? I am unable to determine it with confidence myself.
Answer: 2.7575 in
